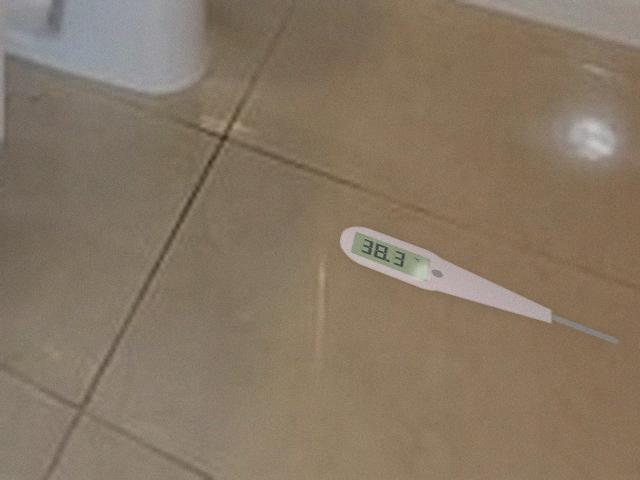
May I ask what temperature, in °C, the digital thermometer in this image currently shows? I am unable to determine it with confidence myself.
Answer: 38.3 °C
